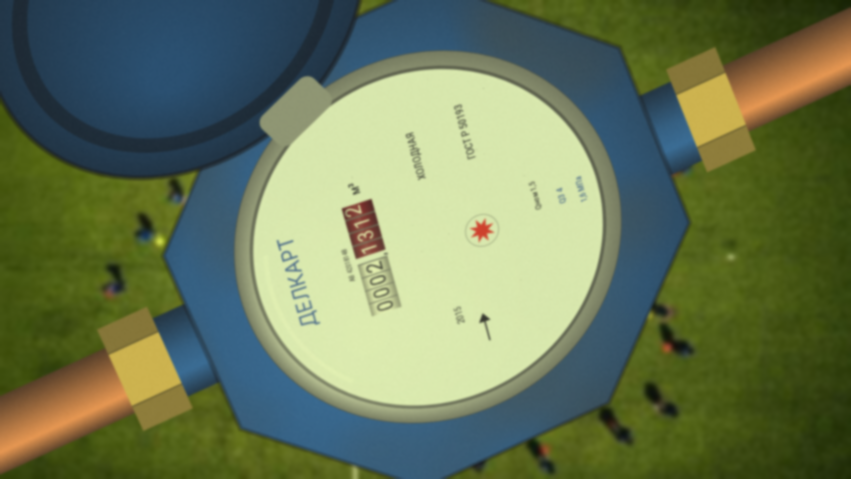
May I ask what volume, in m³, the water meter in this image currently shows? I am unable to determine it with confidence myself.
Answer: 2.1312 m³
